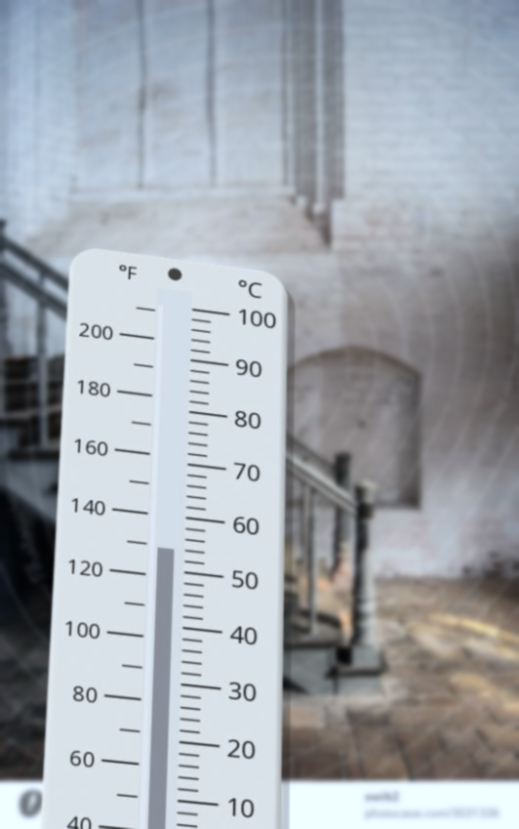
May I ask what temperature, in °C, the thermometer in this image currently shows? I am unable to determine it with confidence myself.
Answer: 54 °C
